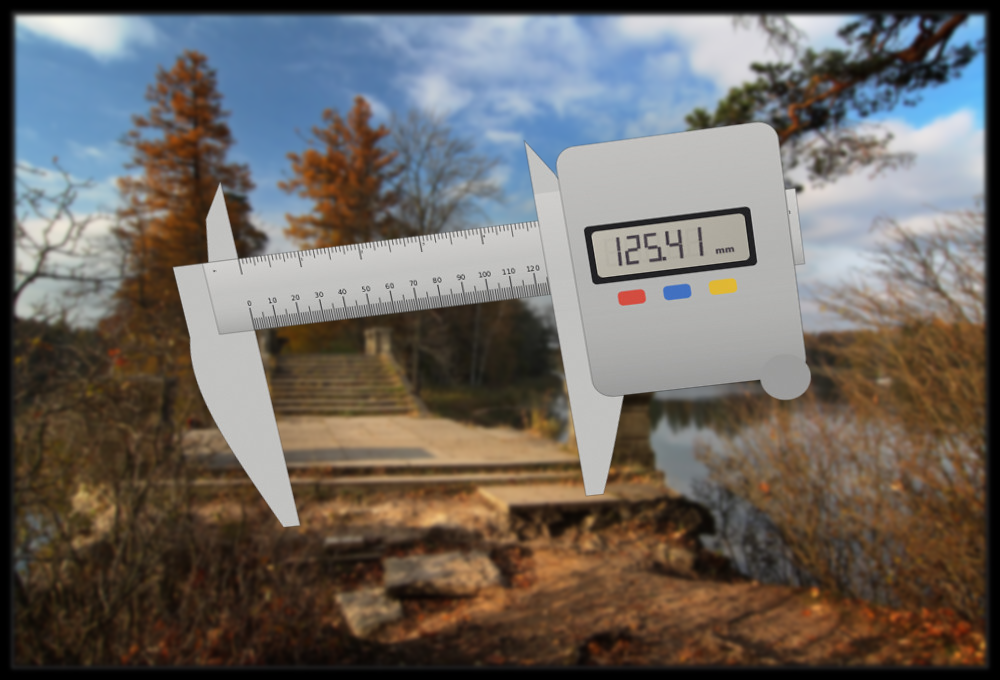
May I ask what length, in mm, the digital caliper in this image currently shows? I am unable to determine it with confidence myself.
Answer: 125.41 mm
